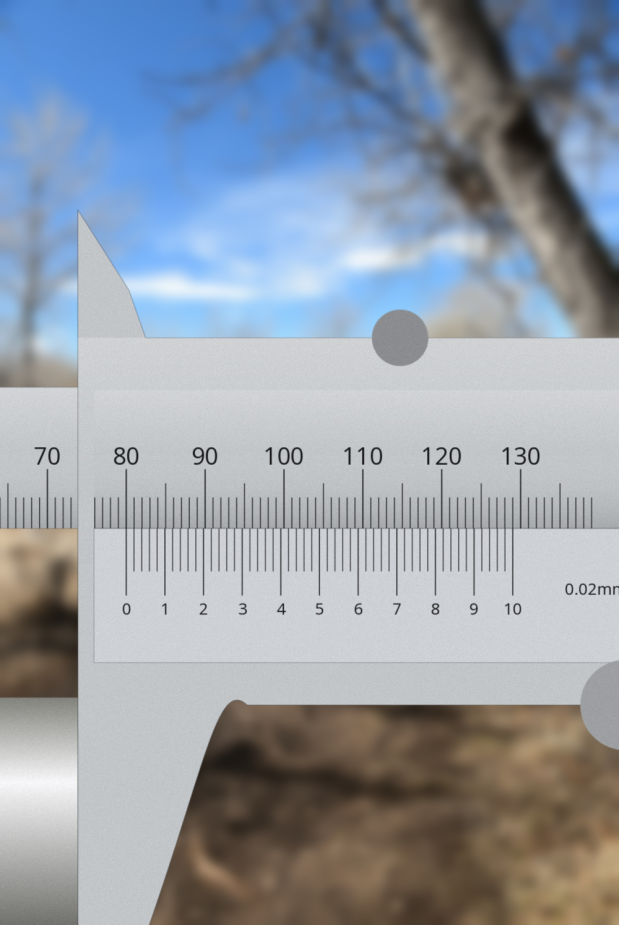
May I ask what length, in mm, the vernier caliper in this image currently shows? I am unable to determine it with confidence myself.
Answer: 80.0 mm
